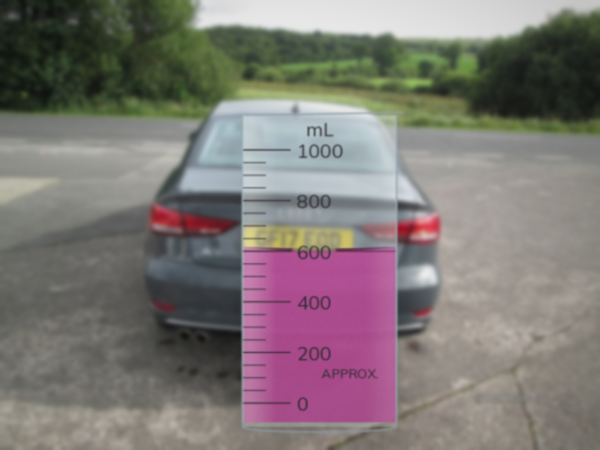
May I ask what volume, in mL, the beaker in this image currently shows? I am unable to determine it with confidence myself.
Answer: 600 mL
